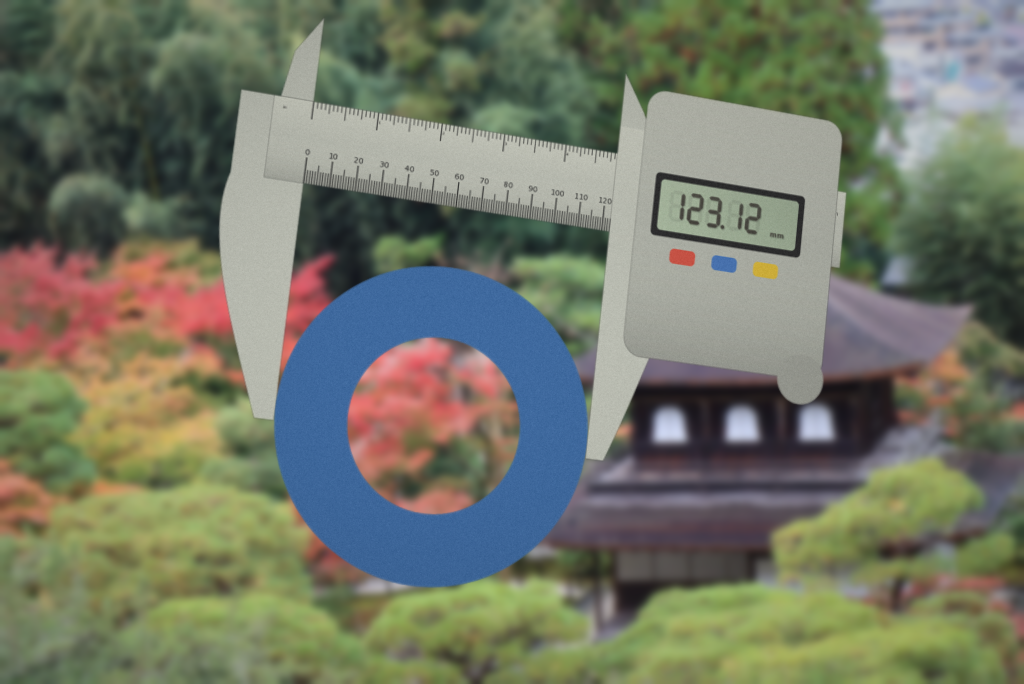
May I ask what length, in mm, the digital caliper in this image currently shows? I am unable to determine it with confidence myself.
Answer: 123.12 mm
